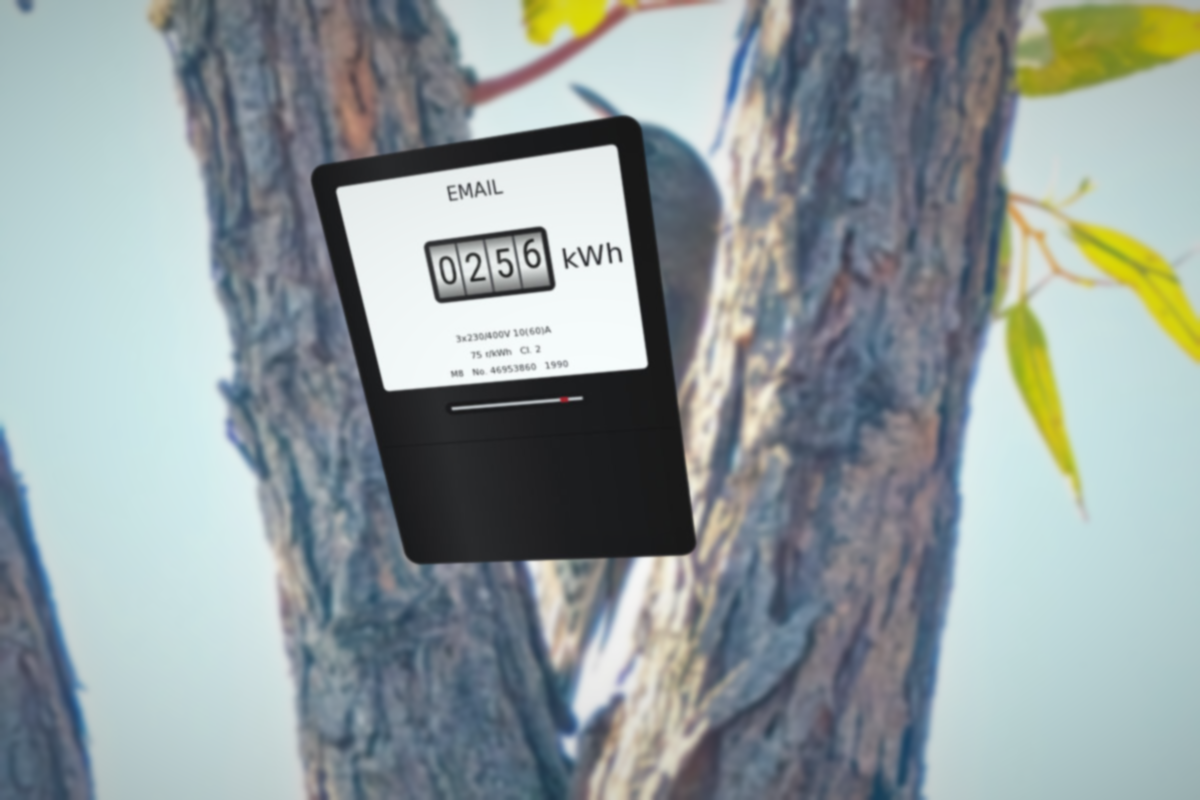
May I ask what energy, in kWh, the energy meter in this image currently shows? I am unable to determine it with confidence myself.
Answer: 256 kWh
